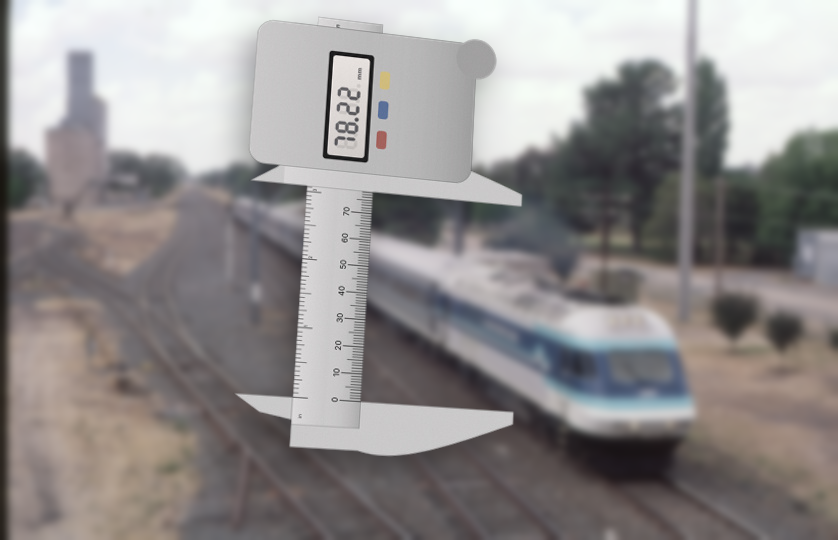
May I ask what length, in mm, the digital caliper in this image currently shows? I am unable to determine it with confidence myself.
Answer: 78.22 mm
